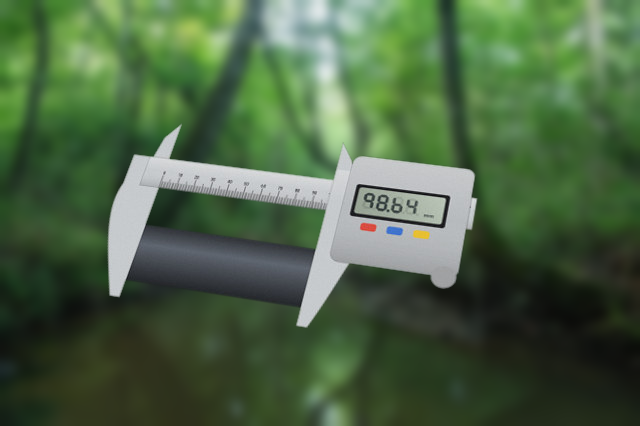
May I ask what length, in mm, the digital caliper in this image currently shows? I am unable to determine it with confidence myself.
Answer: 98.64 mm
